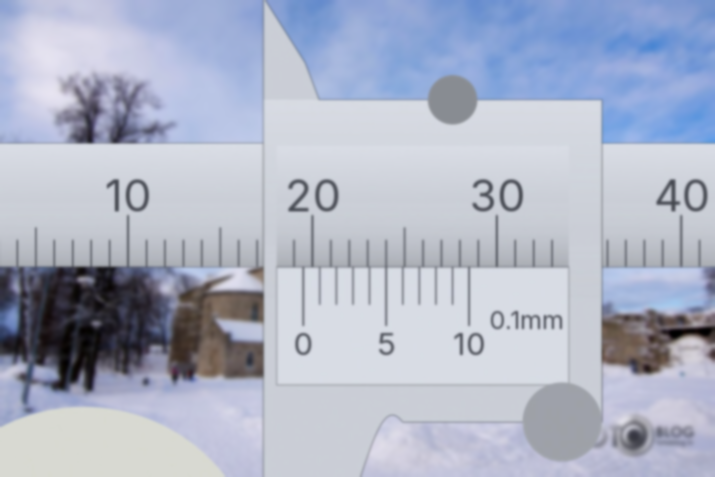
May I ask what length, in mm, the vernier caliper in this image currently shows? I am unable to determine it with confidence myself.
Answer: 19.5 mm
